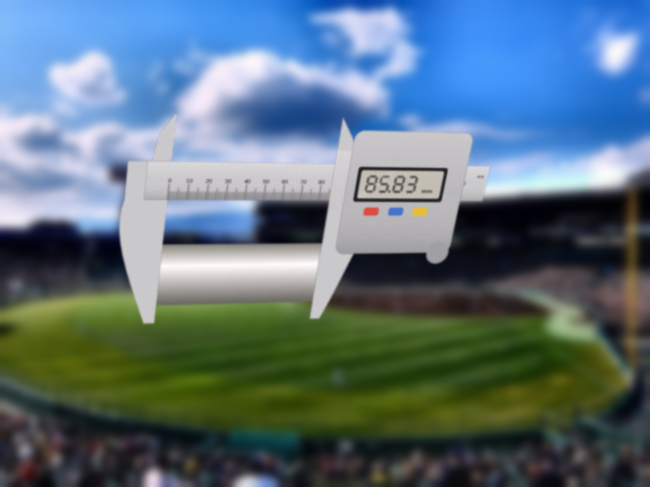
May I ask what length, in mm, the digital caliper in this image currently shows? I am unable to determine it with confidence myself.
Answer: 85.83 mm
